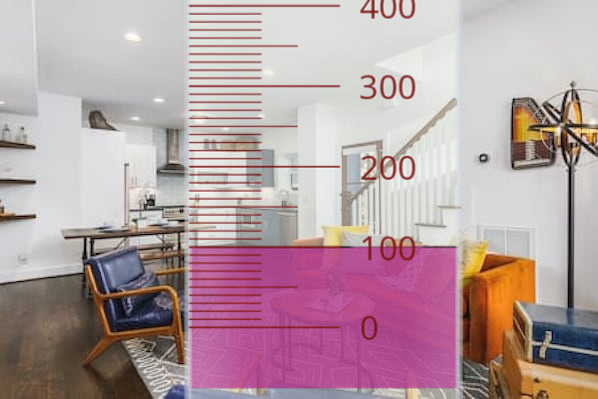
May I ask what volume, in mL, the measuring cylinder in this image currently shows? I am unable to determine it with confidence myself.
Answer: 100 mL
